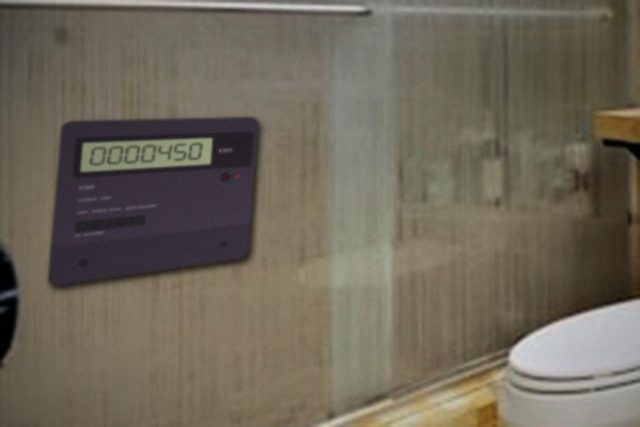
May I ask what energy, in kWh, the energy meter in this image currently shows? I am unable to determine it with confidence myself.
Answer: 450 kWh
